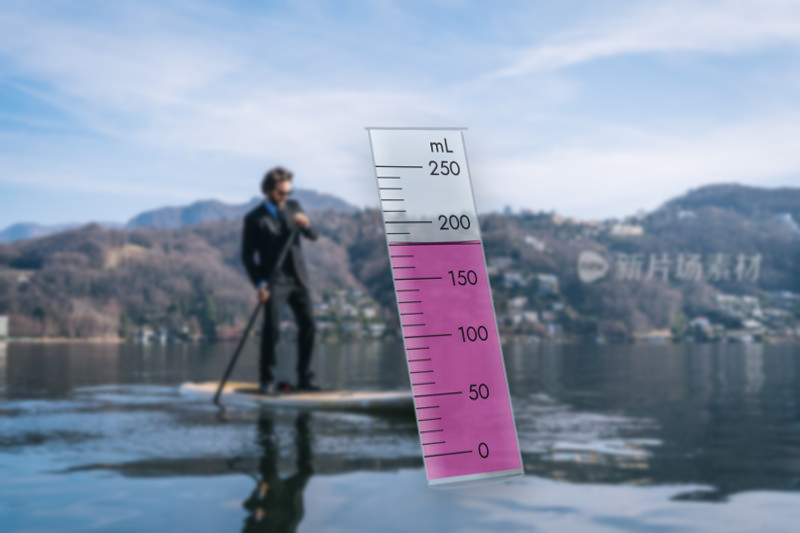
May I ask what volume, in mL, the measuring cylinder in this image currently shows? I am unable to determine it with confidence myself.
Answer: 180 mL
